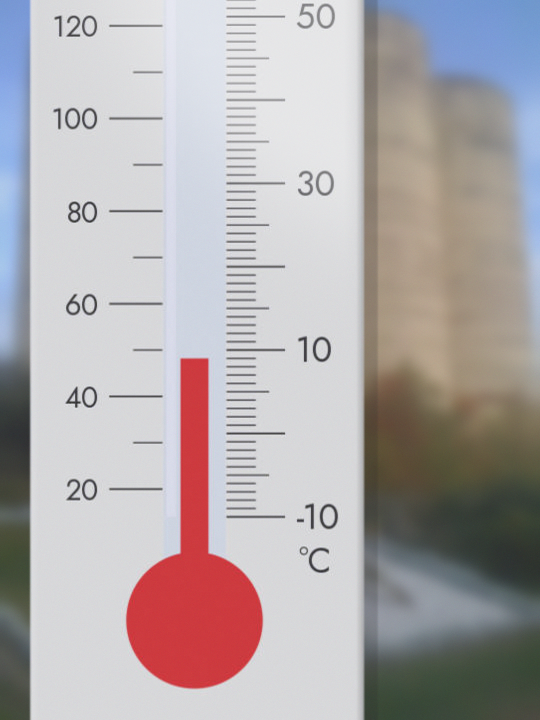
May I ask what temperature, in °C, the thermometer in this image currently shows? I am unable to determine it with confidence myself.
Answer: 9 °C
